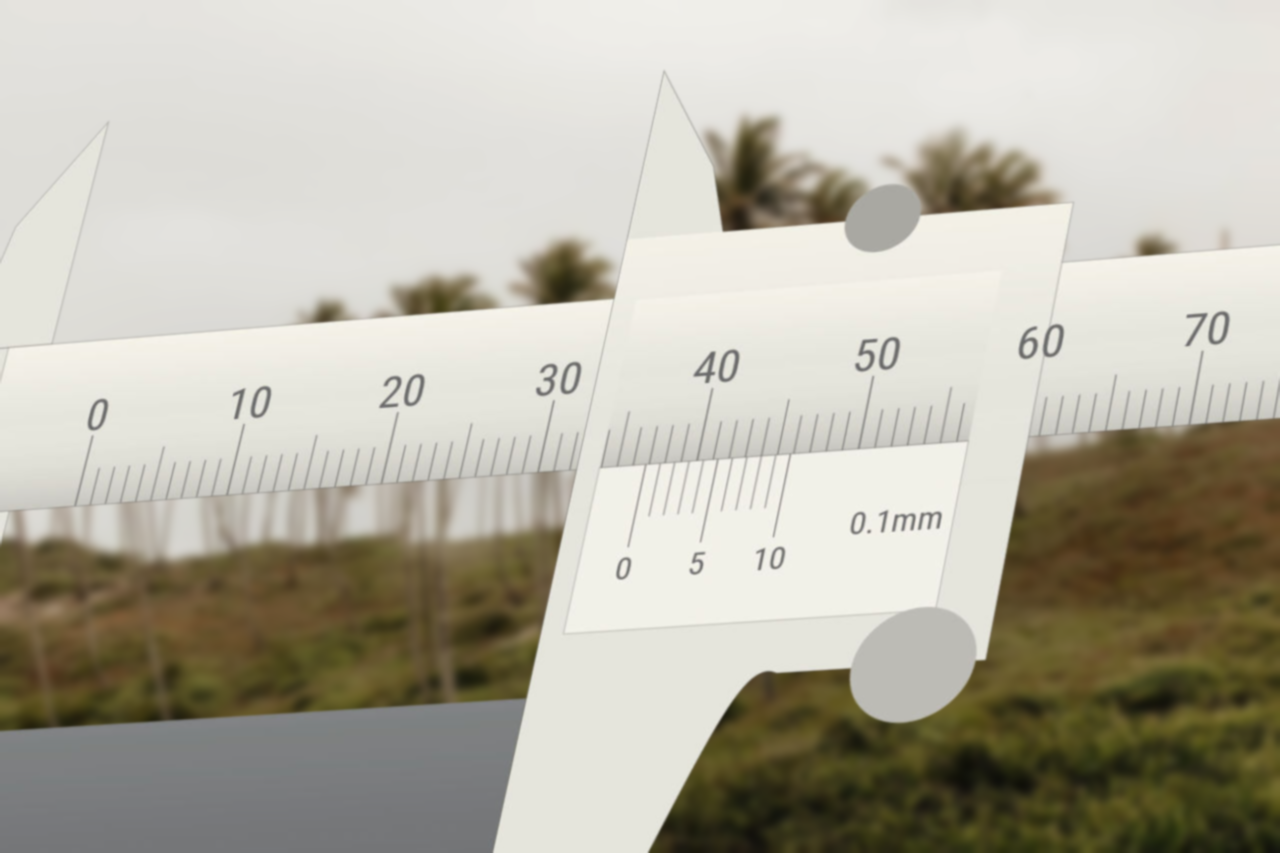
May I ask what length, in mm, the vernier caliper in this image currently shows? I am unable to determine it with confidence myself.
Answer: 36.8 mm
